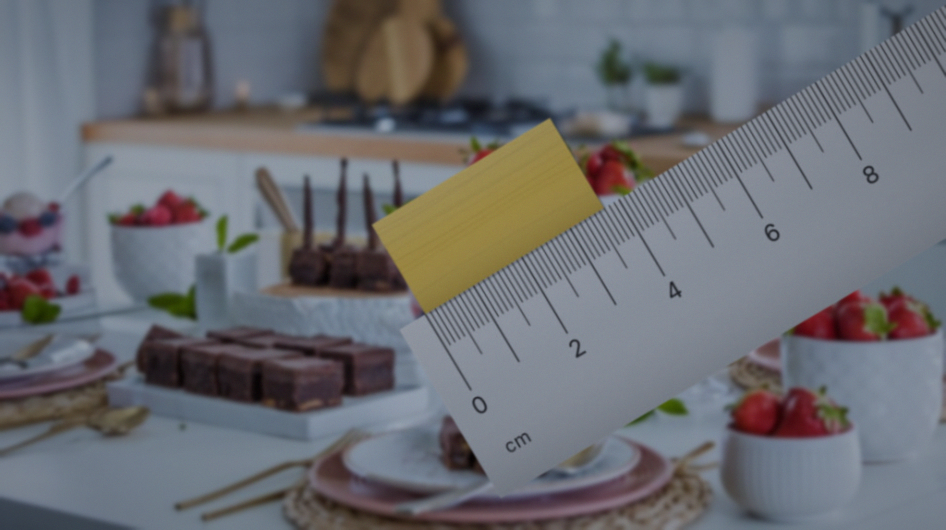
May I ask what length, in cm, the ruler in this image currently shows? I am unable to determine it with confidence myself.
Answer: 3.7 cm
